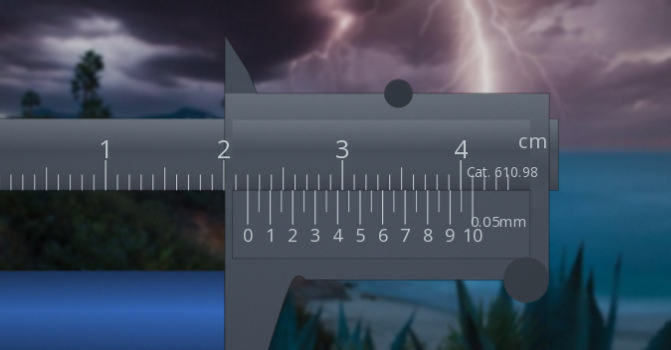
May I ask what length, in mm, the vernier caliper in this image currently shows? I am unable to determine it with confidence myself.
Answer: 22.0 mm
